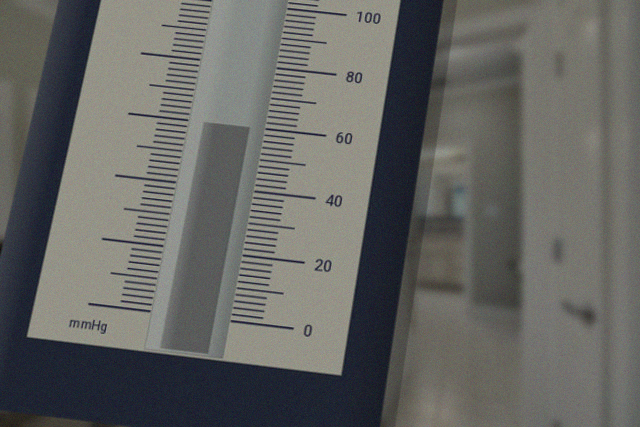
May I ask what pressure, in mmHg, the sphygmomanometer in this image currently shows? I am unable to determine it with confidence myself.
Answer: 60 mmHg
